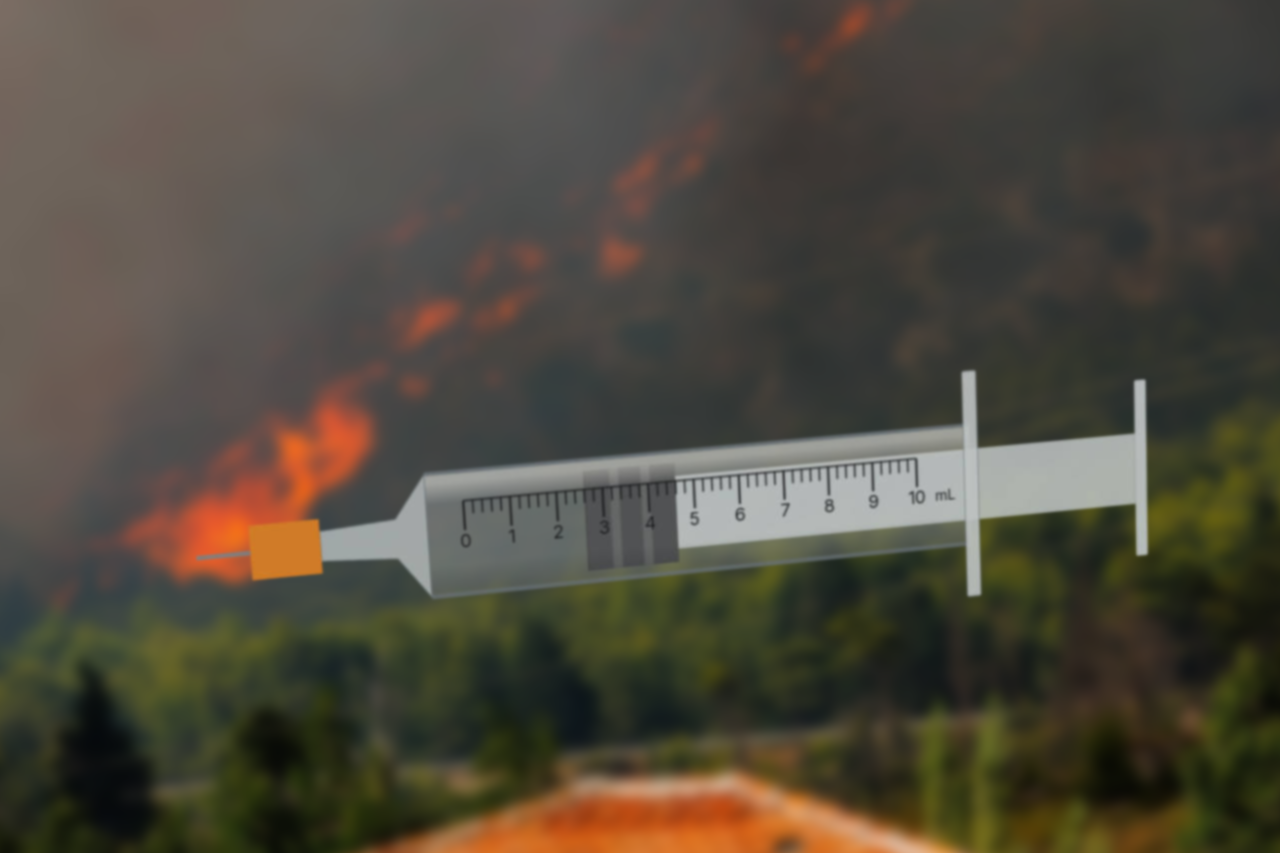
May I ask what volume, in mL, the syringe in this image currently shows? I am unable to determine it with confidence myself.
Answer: 2.6 mL
